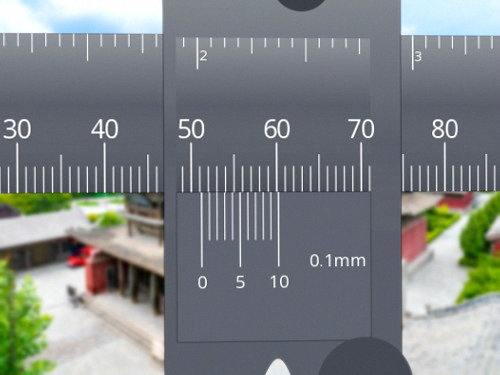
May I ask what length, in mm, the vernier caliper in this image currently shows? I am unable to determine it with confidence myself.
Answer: 51.2 mm
